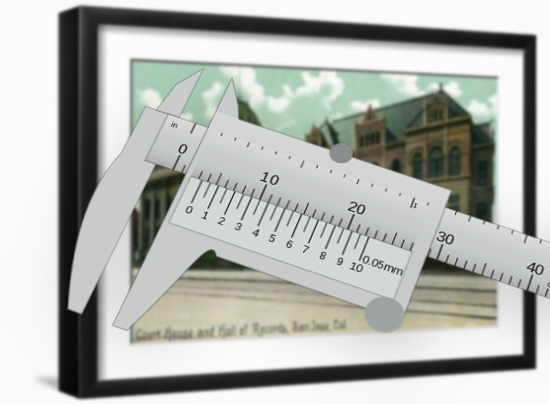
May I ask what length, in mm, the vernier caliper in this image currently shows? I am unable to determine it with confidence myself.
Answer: 3.4 mm
